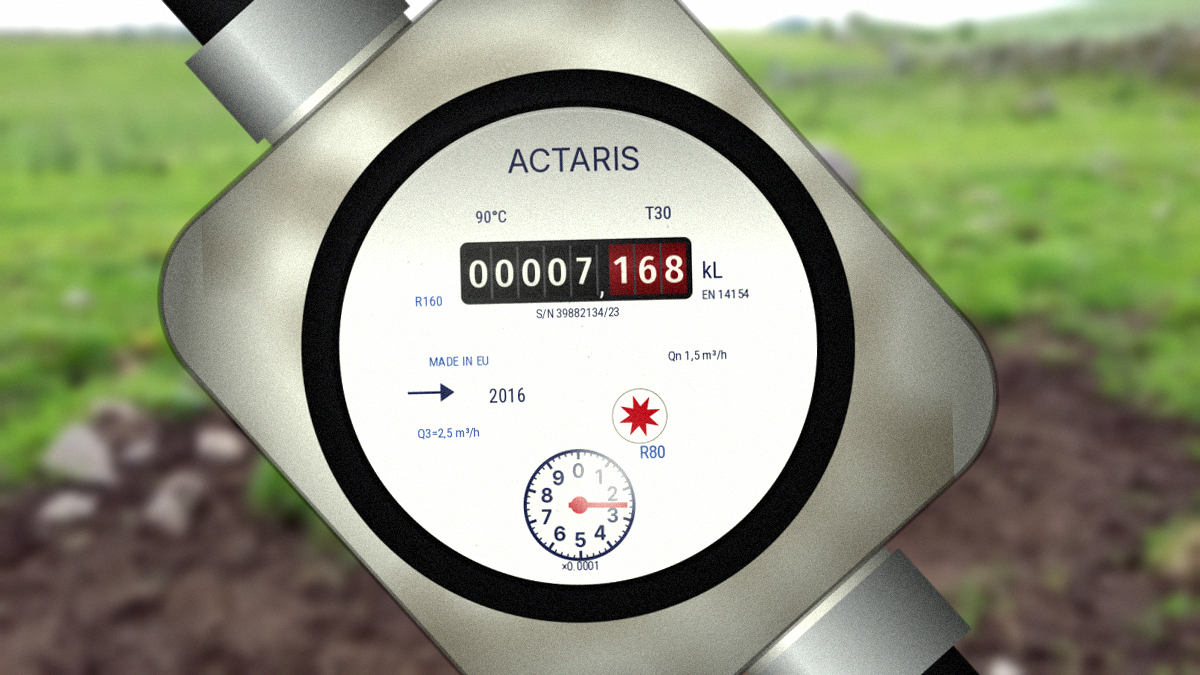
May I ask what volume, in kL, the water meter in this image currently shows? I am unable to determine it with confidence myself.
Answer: 7.1682 kL
